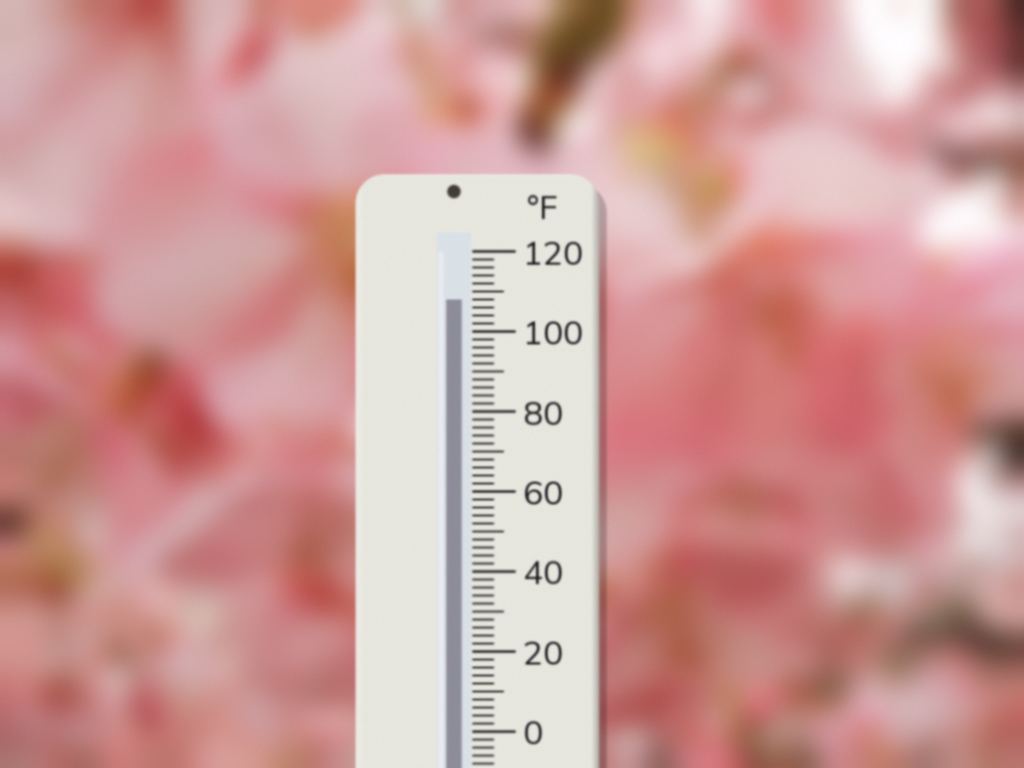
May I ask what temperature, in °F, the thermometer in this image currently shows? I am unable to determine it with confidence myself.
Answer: 108 °F
